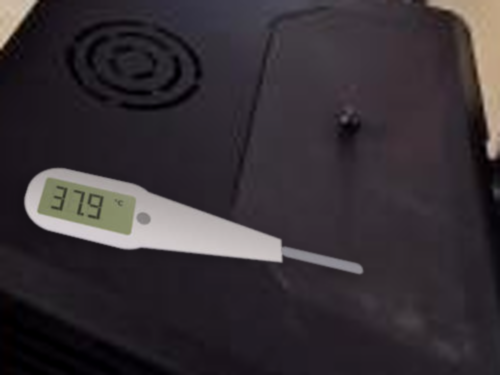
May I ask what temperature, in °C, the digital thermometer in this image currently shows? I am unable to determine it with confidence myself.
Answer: 37.9 °C
